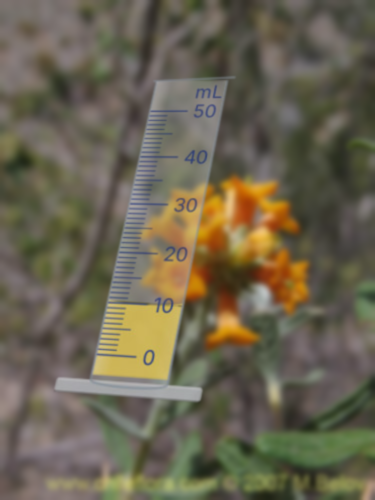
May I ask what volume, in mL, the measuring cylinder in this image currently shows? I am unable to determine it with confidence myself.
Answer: 10 mL
